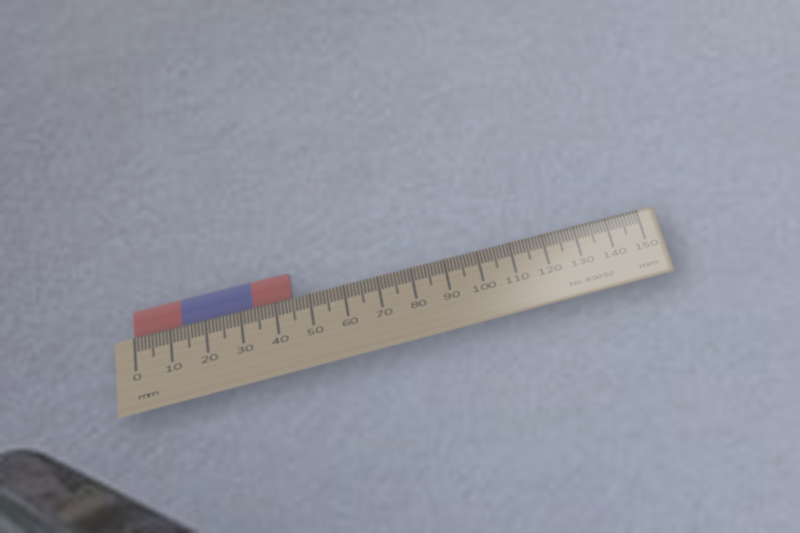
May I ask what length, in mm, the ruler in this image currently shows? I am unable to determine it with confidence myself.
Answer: 45 mm
